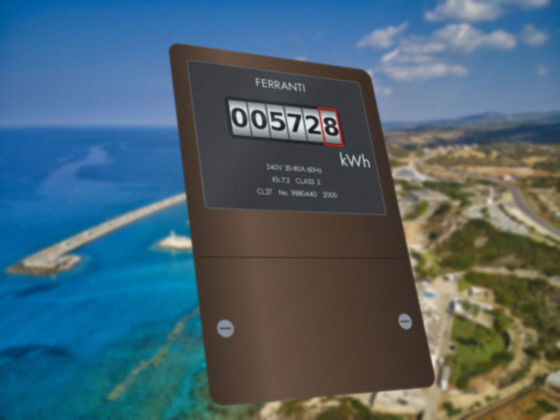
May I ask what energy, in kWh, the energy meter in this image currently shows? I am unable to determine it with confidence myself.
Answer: 572.8 kWh
